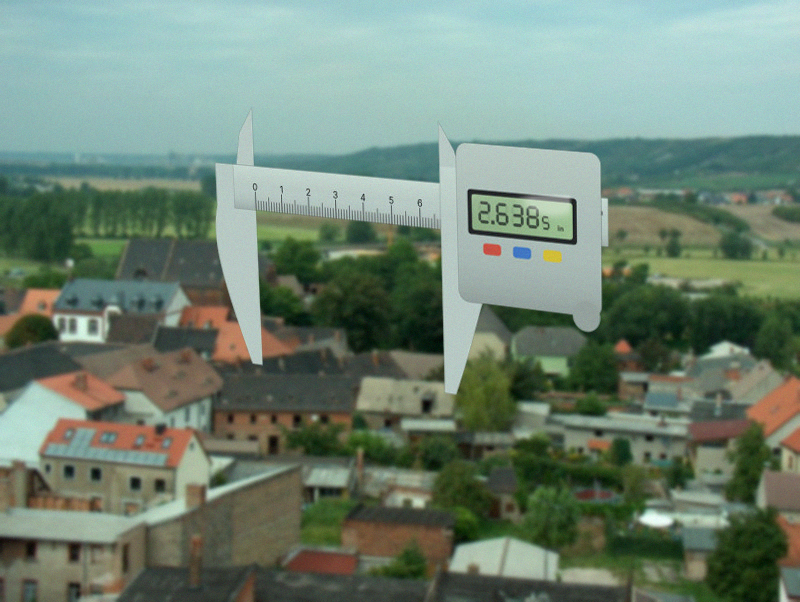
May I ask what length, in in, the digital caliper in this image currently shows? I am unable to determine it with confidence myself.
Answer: 2.6385 in
